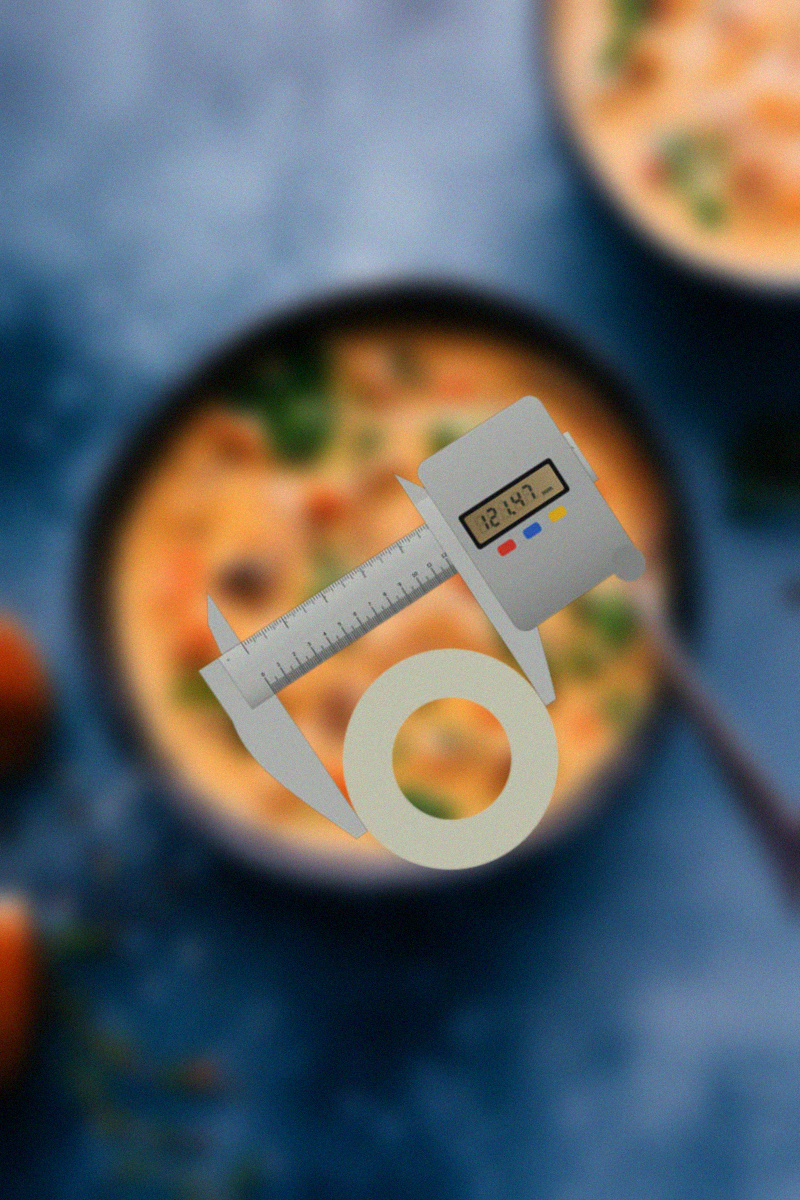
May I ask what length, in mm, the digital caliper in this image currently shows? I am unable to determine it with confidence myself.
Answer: 121.47 mm
